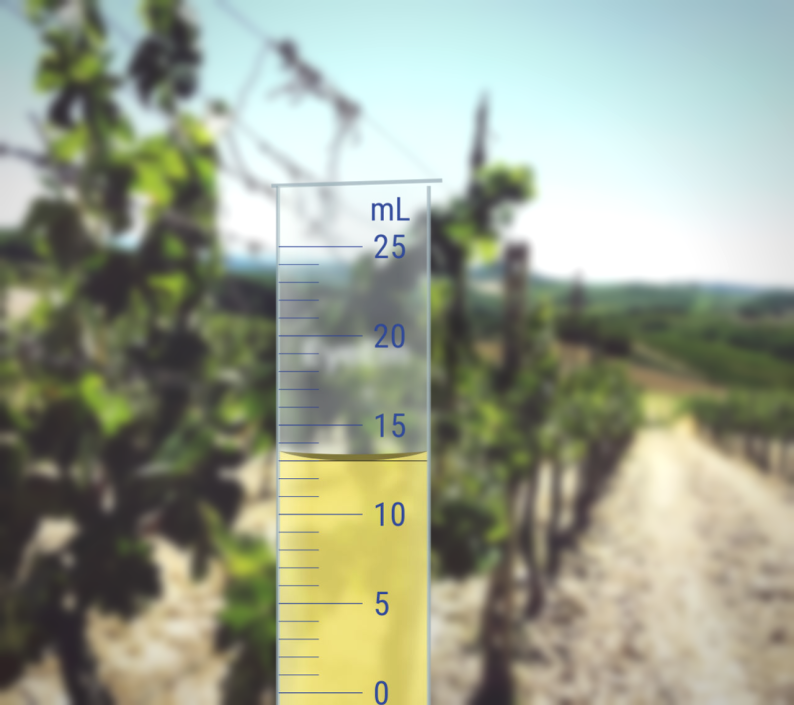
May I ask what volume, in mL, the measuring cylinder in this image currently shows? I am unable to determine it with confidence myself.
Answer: 13 mL
